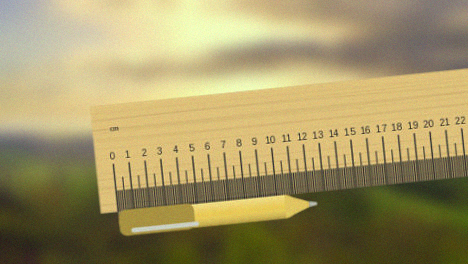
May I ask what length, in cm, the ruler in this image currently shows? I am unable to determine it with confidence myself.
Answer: 12.5 cm
